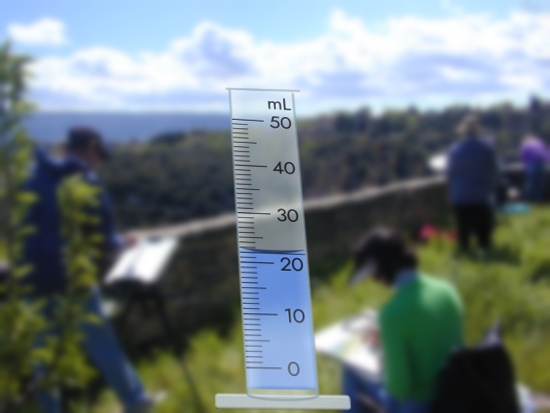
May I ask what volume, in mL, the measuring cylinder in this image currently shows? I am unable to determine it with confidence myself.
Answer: 22 mL
